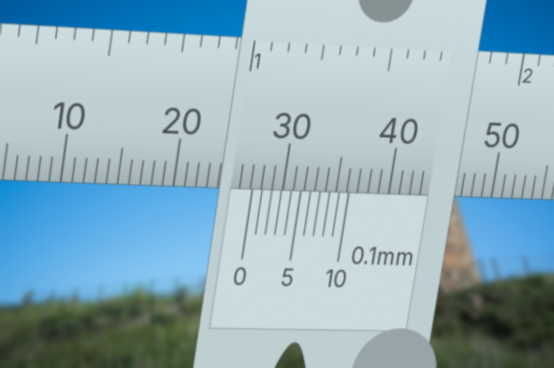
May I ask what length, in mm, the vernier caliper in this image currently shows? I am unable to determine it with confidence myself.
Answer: 27.2 mm
